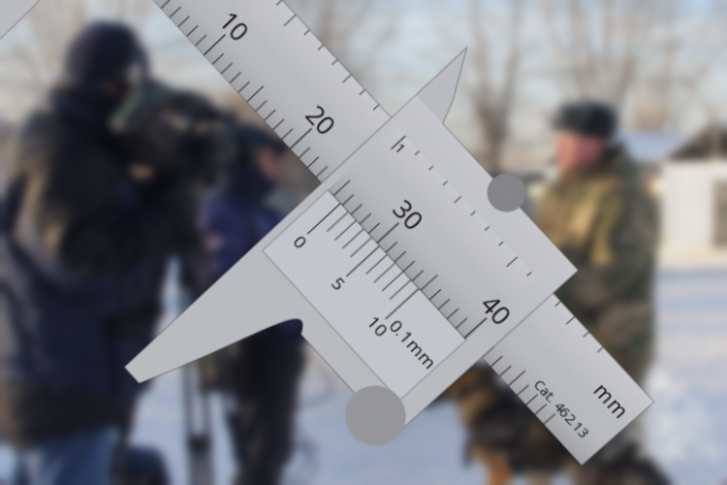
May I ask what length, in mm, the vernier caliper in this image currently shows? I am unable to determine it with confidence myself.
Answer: 25.8 mm
